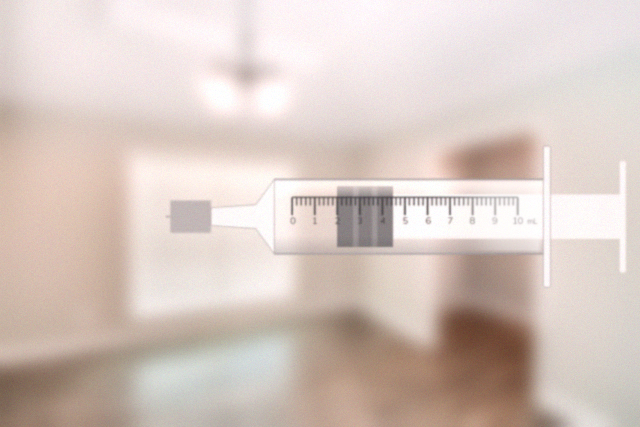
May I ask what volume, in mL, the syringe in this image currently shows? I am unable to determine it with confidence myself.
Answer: 2 mL
